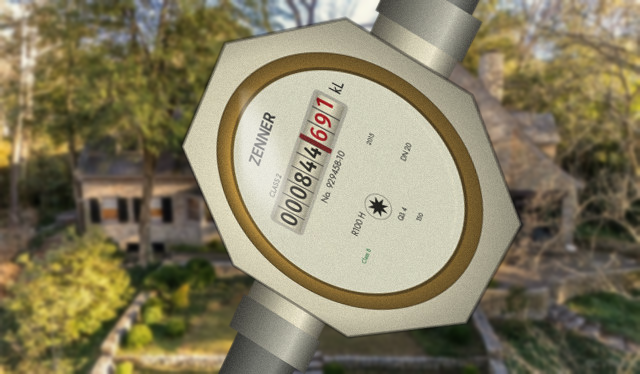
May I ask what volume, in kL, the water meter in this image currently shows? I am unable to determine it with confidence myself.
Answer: 844.691 kL
